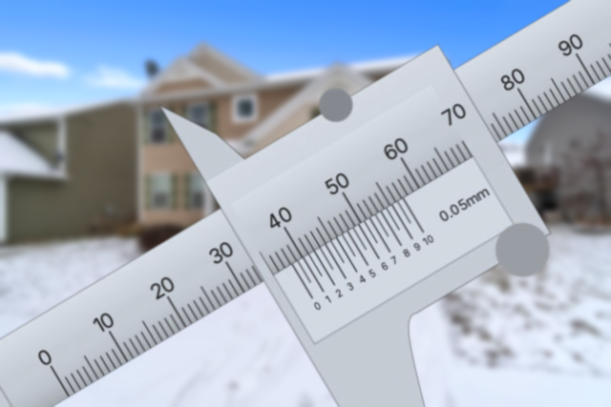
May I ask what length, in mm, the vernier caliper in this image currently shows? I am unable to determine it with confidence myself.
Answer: 38.2 mm
